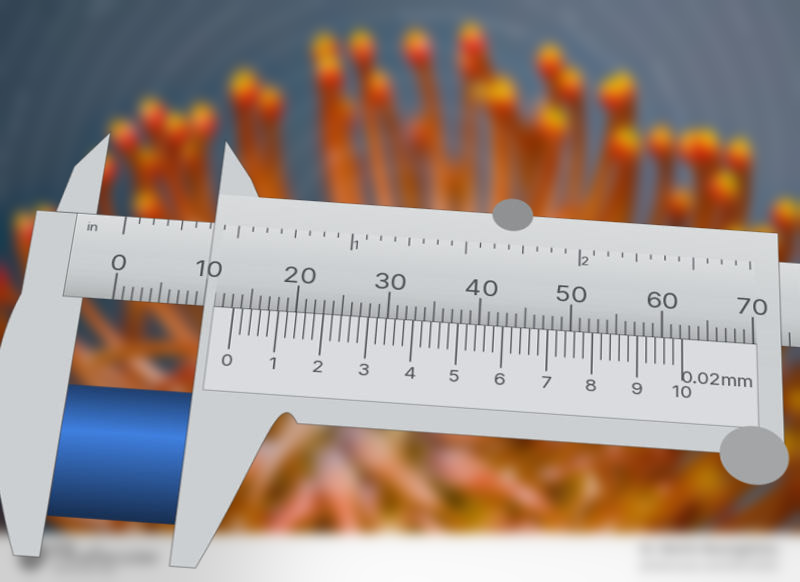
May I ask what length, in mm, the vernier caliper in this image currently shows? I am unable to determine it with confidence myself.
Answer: 13.2 mm
